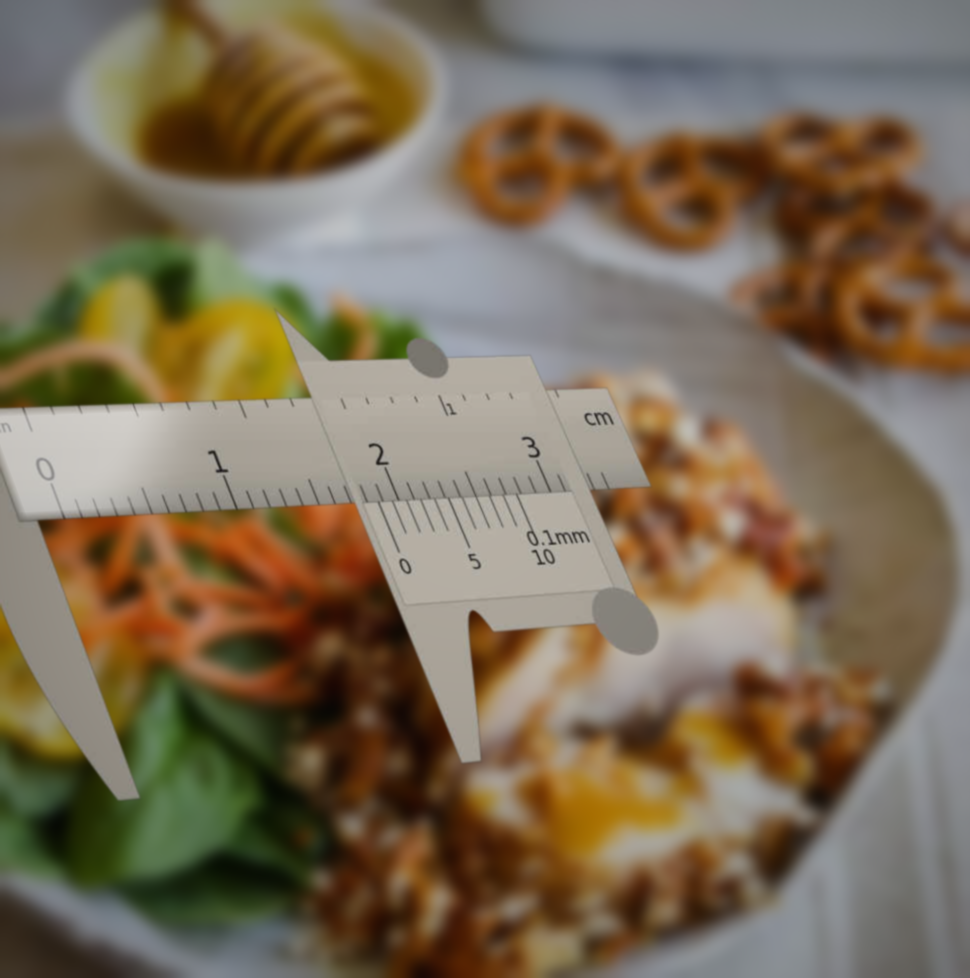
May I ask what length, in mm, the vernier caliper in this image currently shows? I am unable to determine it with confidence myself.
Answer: 18.7 mm
